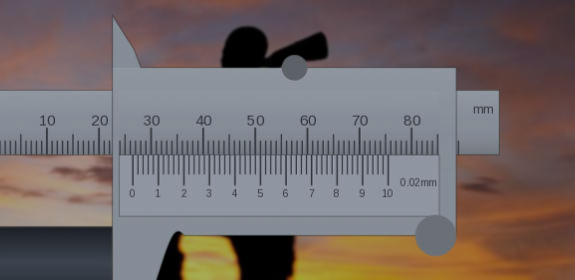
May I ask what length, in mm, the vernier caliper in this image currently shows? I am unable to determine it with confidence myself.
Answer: 26.5 mm
